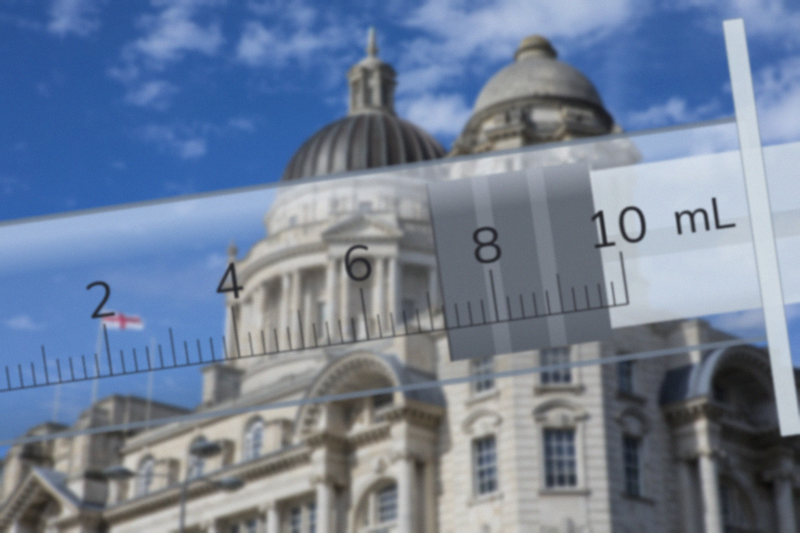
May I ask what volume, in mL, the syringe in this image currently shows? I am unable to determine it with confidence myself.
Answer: 7.2 mL
